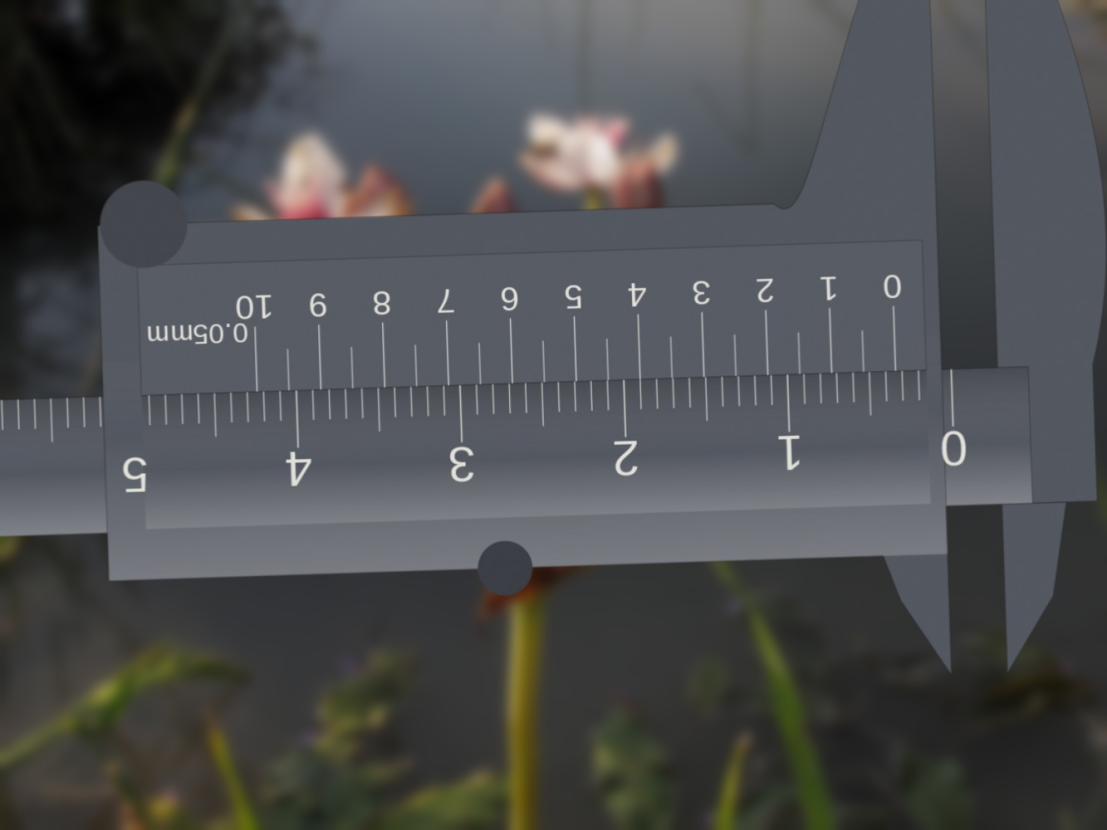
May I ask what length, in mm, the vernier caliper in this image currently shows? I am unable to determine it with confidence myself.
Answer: 3.4 mm
